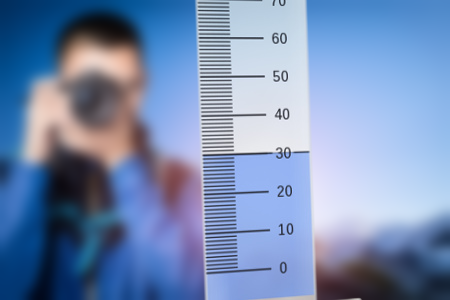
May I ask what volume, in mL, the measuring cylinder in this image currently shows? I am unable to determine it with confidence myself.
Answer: 30 mL
